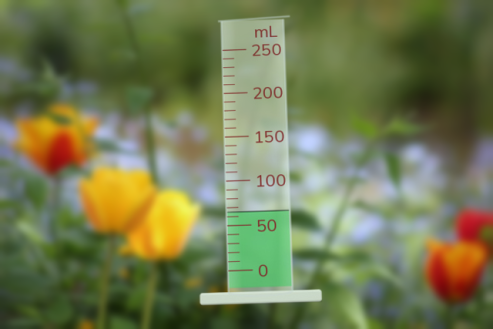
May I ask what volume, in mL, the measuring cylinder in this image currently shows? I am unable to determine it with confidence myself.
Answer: 65 mL
